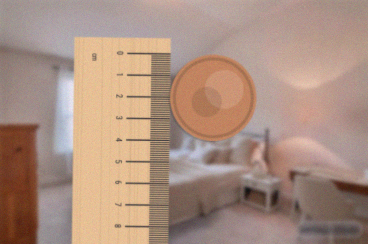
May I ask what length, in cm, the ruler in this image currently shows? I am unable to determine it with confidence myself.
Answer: 4 cm
